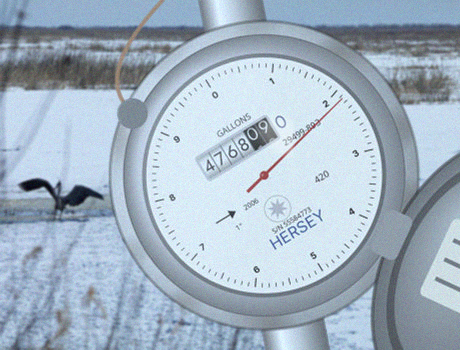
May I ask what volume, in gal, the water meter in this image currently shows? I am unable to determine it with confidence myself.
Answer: 4768092.1 gal
